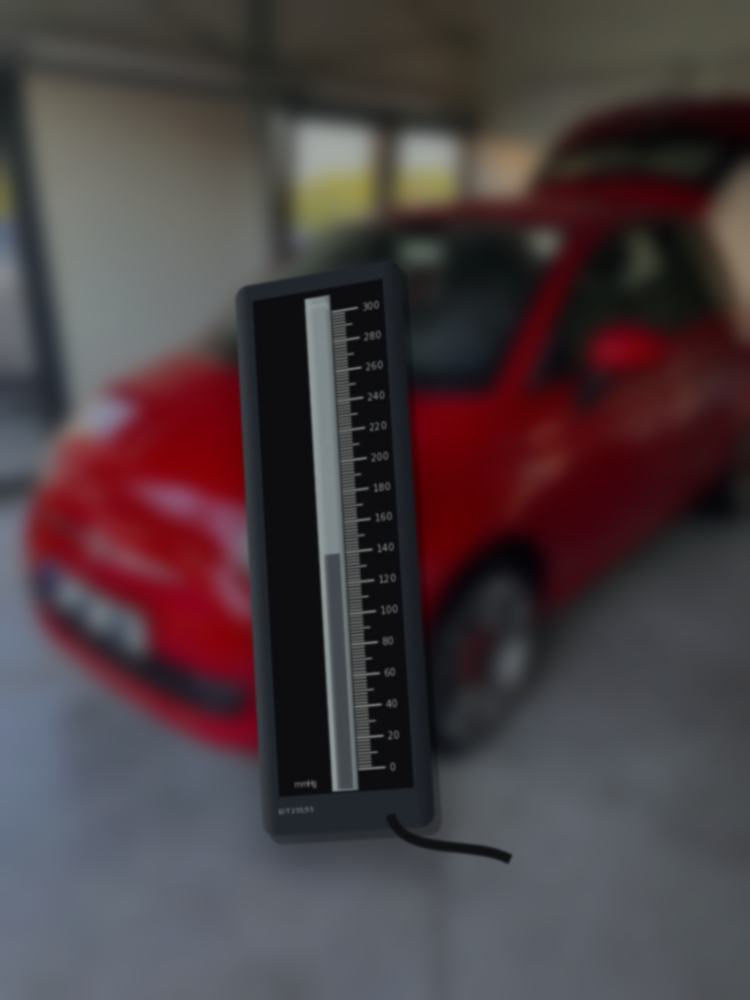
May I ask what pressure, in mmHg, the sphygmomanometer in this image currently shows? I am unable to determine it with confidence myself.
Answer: 140 mmHg
